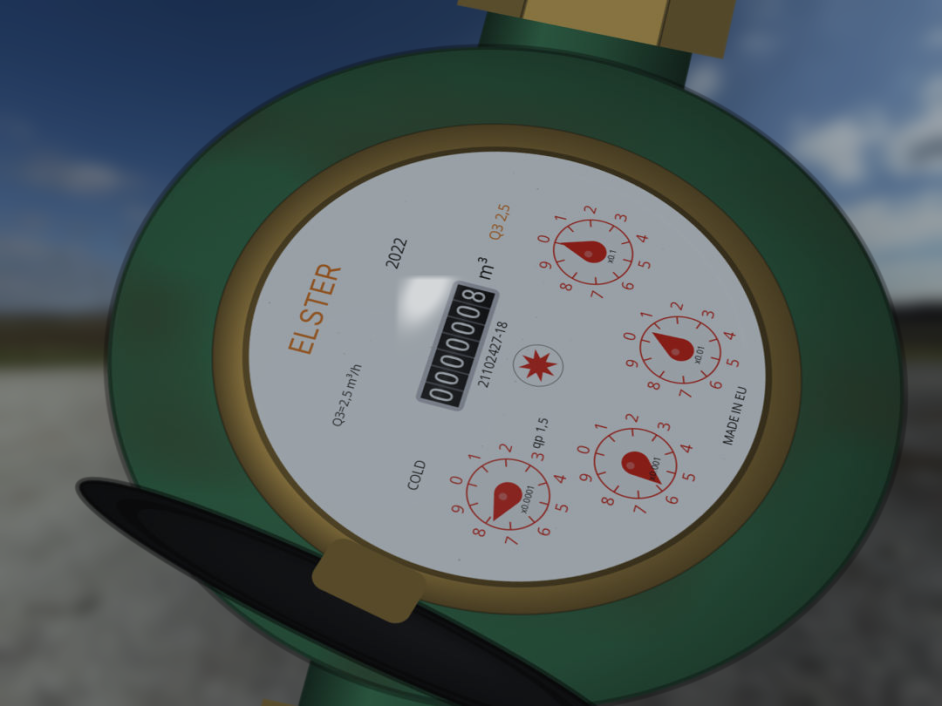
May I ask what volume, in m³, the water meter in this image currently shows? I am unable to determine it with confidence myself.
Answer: 8.0057 m³
